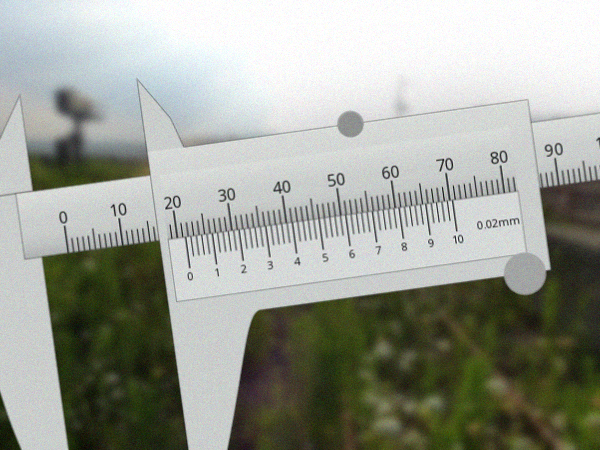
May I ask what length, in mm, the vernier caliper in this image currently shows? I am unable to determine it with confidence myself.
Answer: 21.5 mm
